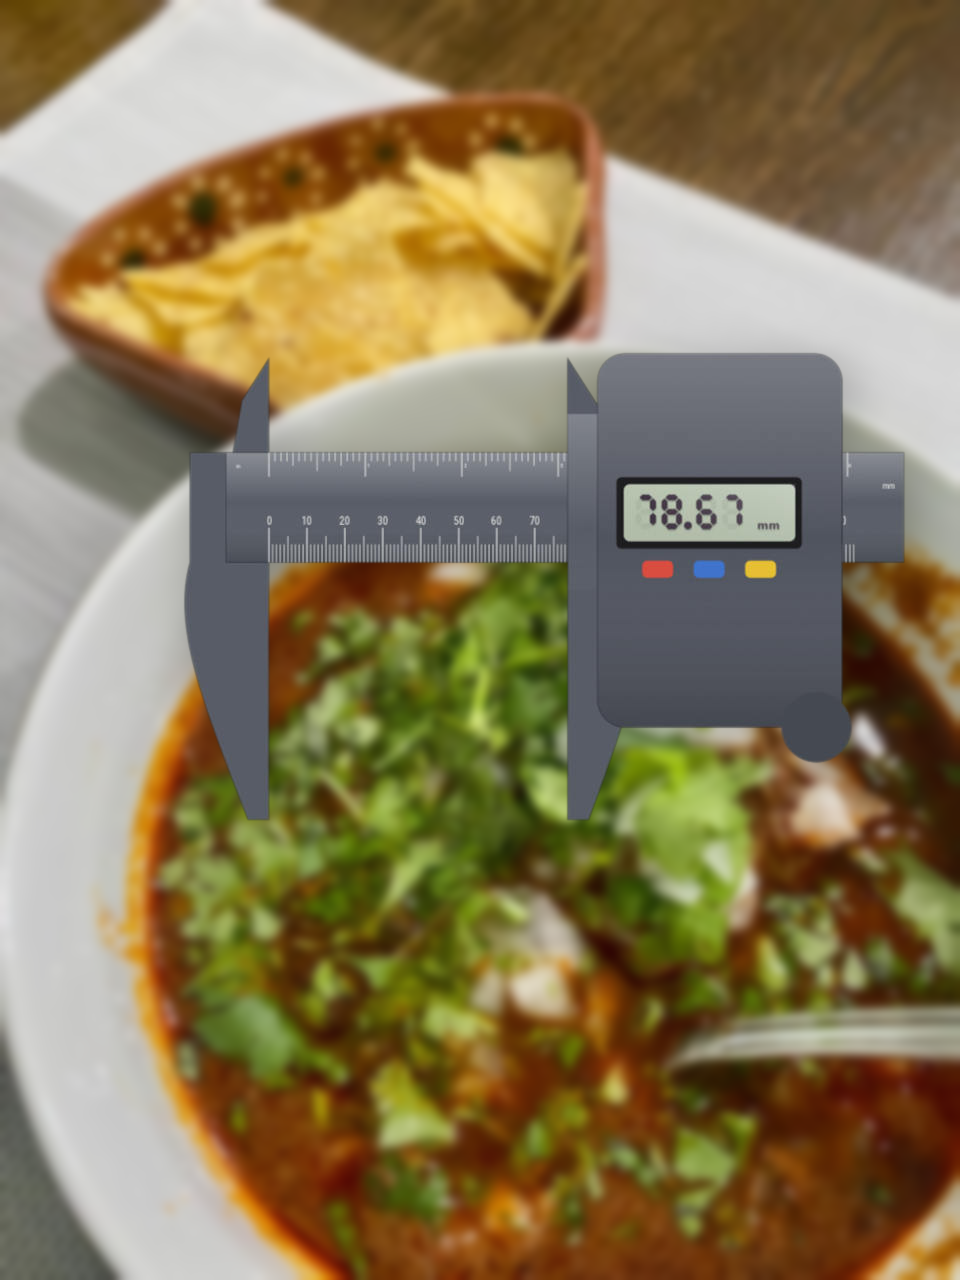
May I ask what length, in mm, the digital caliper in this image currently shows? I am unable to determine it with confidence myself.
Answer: 78.67 mm
